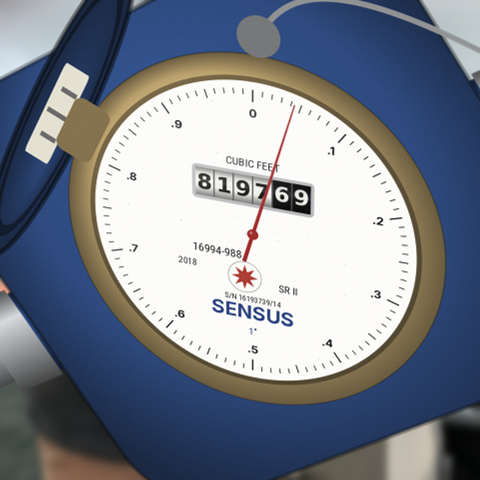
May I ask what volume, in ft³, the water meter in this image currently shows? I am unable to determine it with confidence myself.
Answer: 819769.04 ft³
